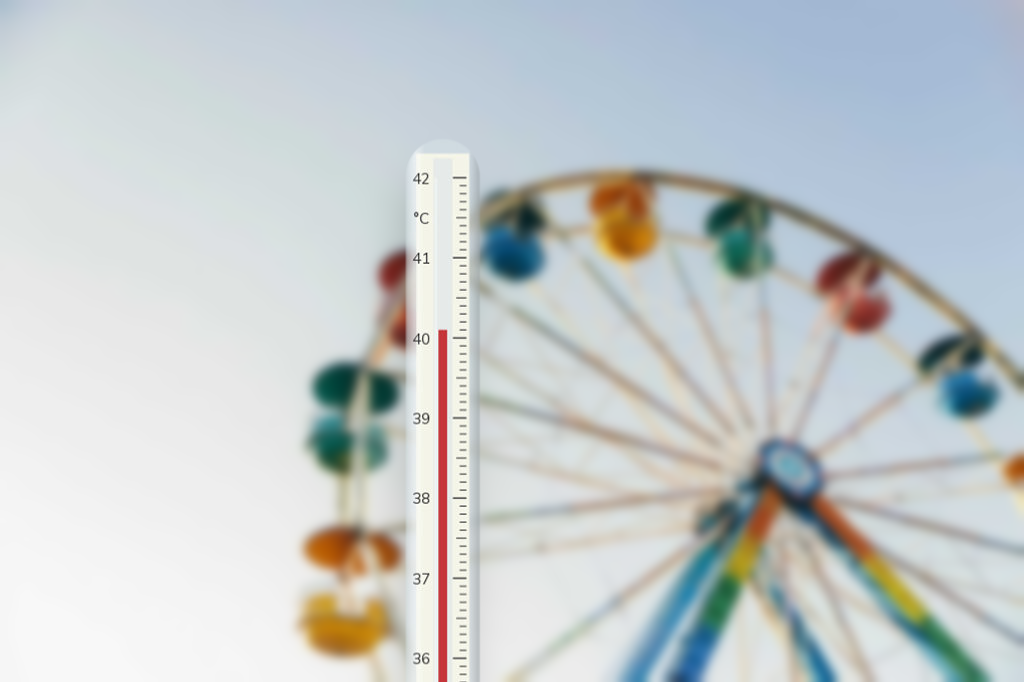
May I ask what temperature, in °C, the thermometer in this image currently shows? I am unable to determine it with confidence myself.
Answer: 40.1 °C
